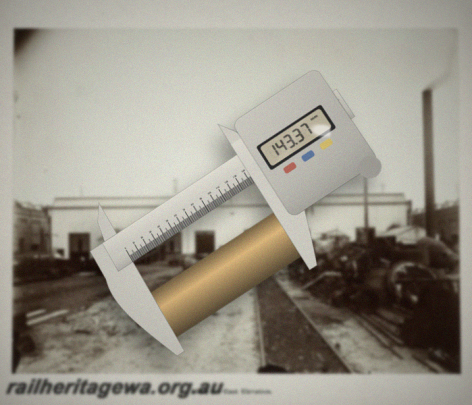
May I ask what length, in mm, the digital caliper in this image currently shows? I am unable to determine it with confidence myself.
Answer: 143.37 mm
